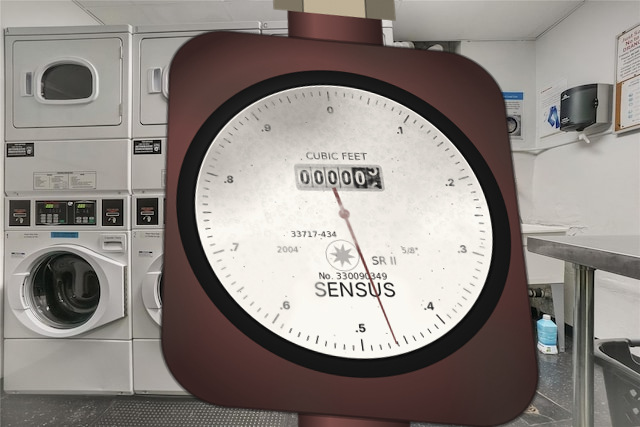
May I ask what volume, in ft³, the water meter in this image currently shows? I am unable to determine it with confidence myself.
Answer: 5.46 ft³
